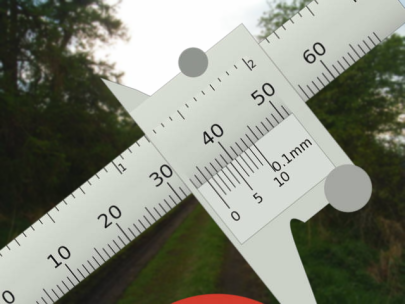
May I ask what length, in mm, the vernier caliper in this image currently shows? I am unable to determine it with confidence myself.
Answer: 35.0 mm
